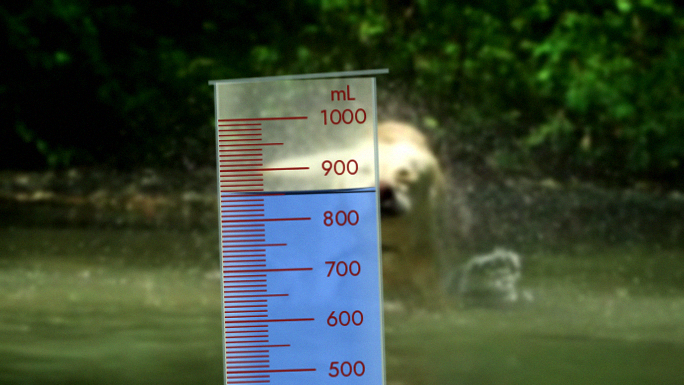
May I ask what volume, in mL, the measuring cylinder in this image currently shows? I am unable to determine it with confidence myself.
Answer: 850 mL
